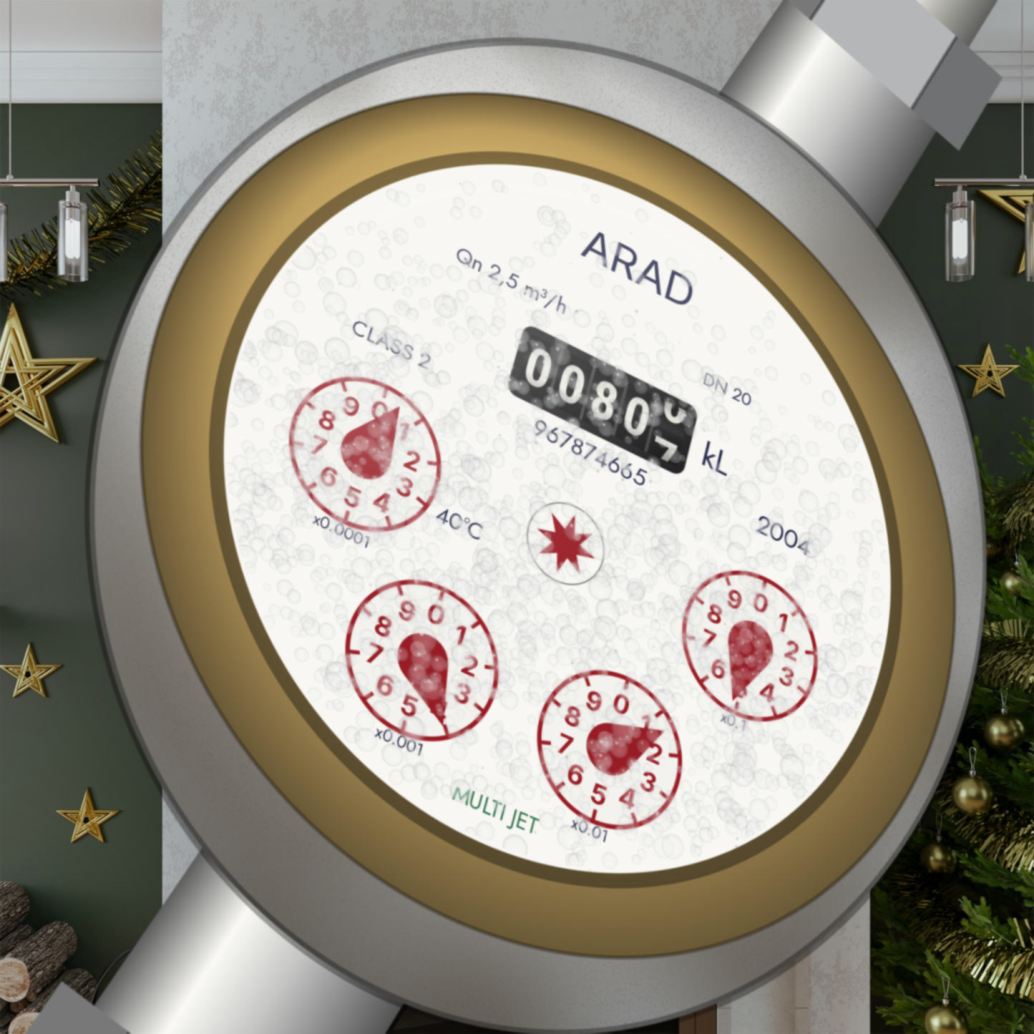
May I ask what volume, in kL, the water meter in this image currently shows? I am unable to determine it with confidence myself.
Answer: 806.5140 kL
